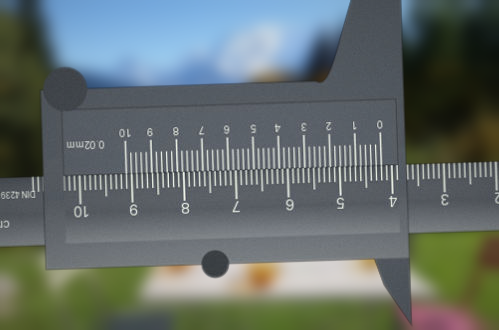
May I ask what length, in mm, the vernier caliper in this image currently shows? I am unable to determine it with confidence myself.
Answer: 42.0 mm
